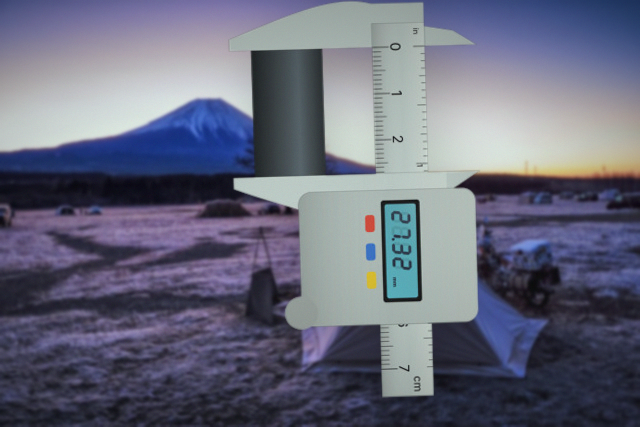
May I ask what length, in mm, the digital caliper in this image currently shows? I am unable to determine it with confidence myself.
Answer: 27.32 mm
